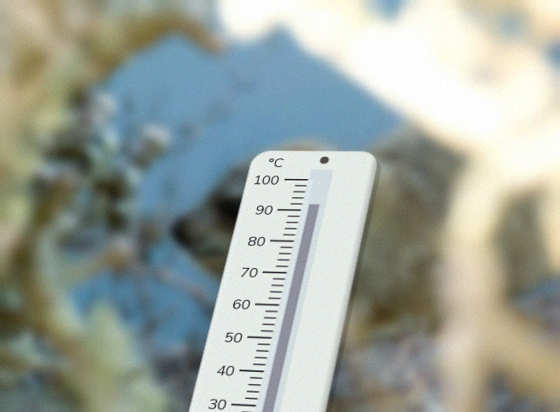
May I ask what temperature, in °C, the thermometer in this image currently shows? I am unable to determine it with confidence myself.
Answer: 92 °C
